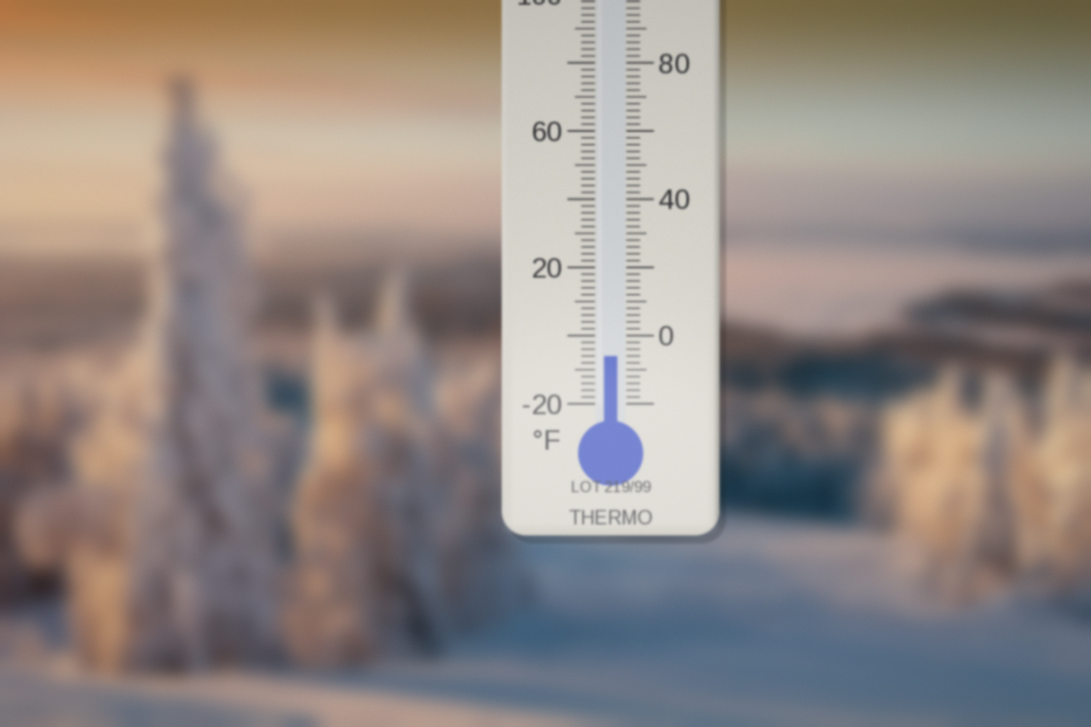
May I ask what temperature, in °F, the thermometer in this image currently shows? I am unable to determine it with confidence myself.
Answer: -6 °F
